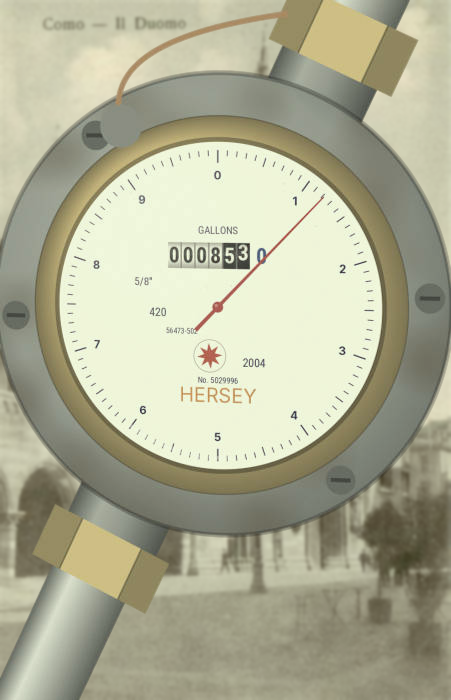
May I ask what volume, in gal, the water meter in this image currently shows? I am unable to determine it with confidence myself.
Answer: 8531.2 gal
